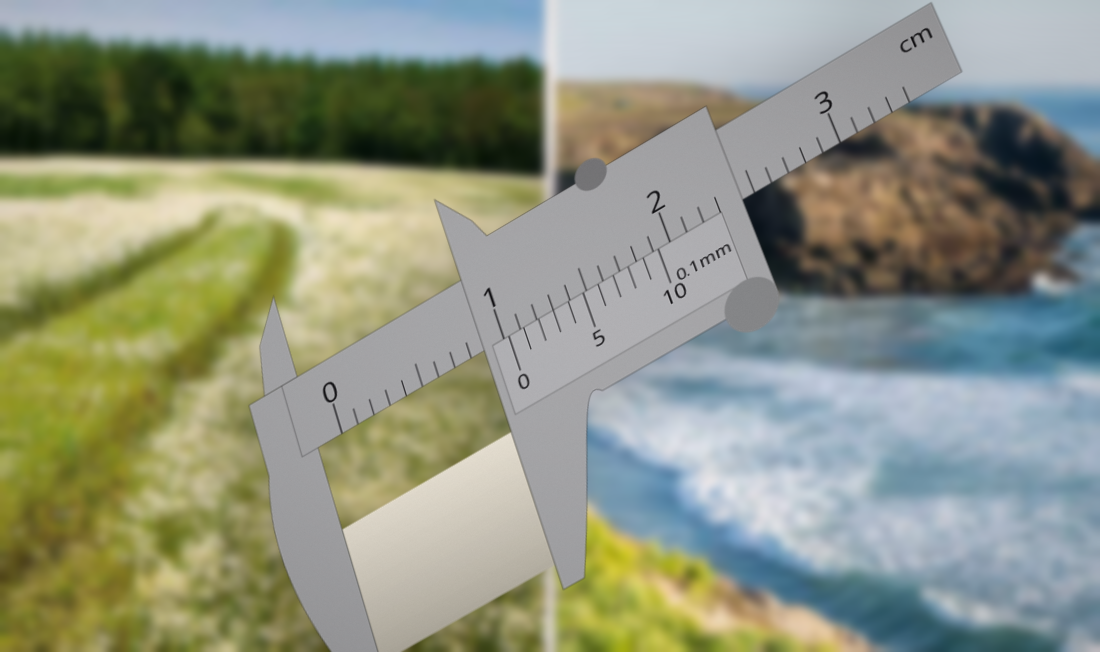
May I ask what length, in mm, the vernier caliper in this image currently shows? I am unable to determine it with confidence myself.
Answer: 10.3 mm
